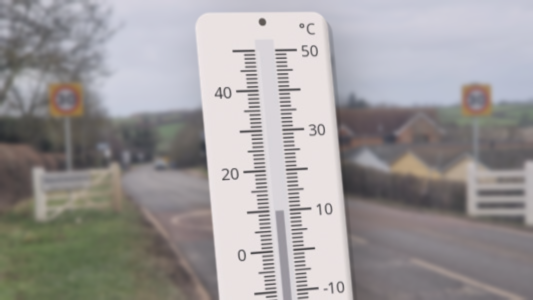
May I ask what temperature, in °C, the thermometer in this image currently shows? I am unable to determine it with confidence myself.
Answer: 10 °C
